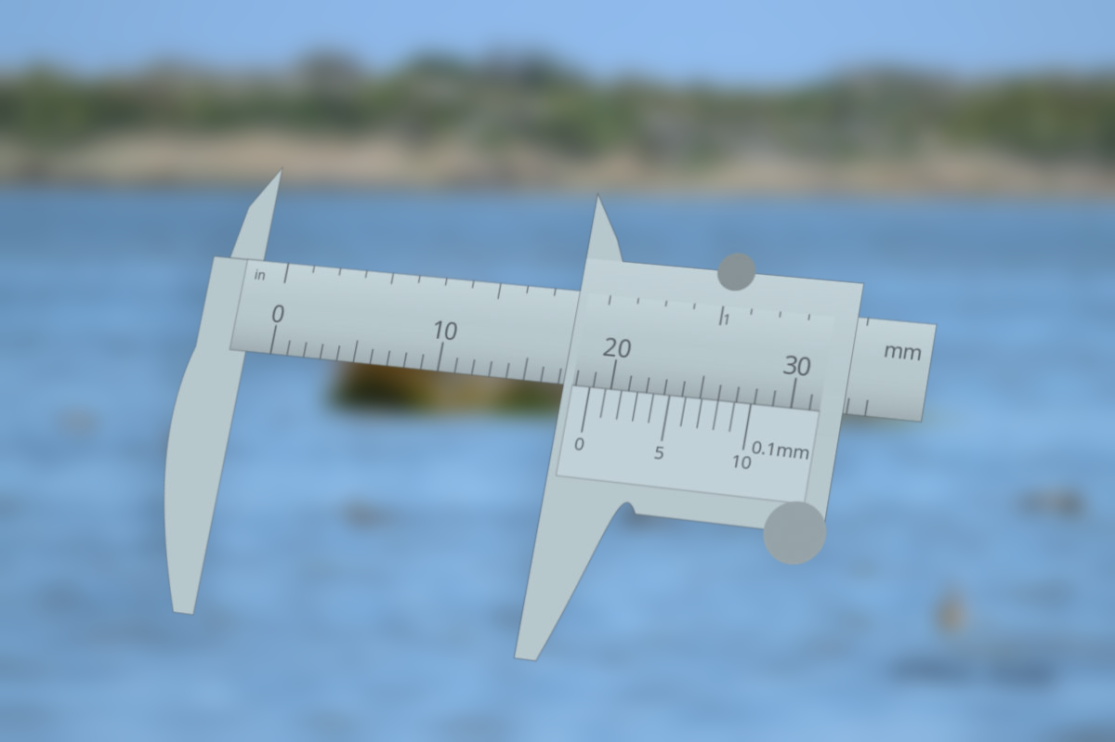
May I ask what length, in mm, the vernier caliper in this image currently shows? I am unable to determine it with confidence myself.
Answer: 18.8 mm
